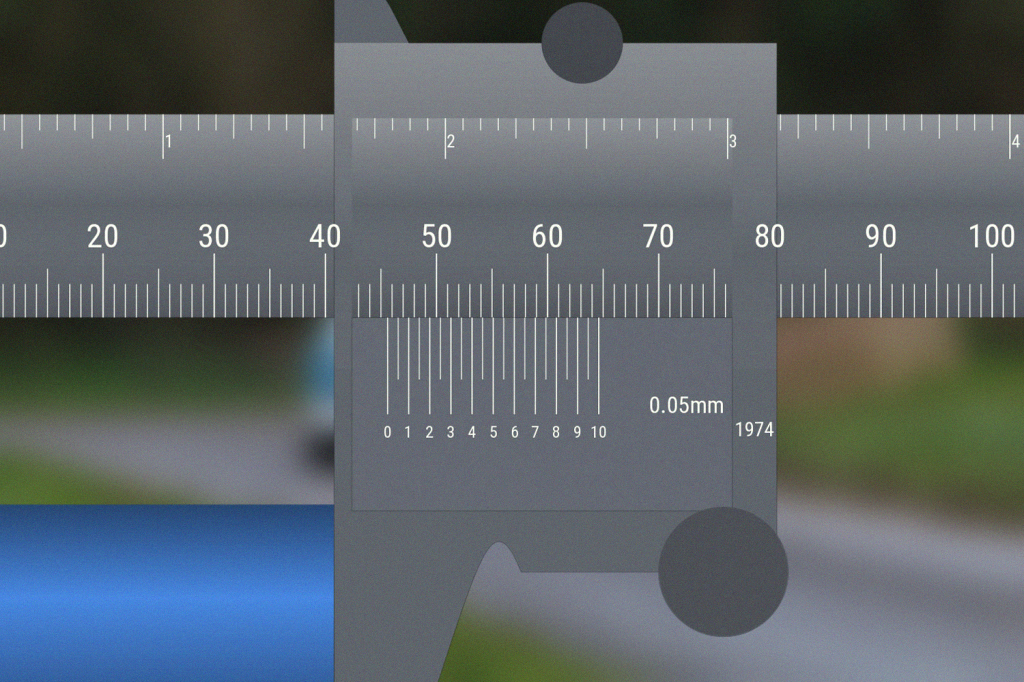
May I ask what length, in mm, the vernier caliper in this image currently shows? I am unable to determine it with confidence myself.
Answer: 45.6 mm
